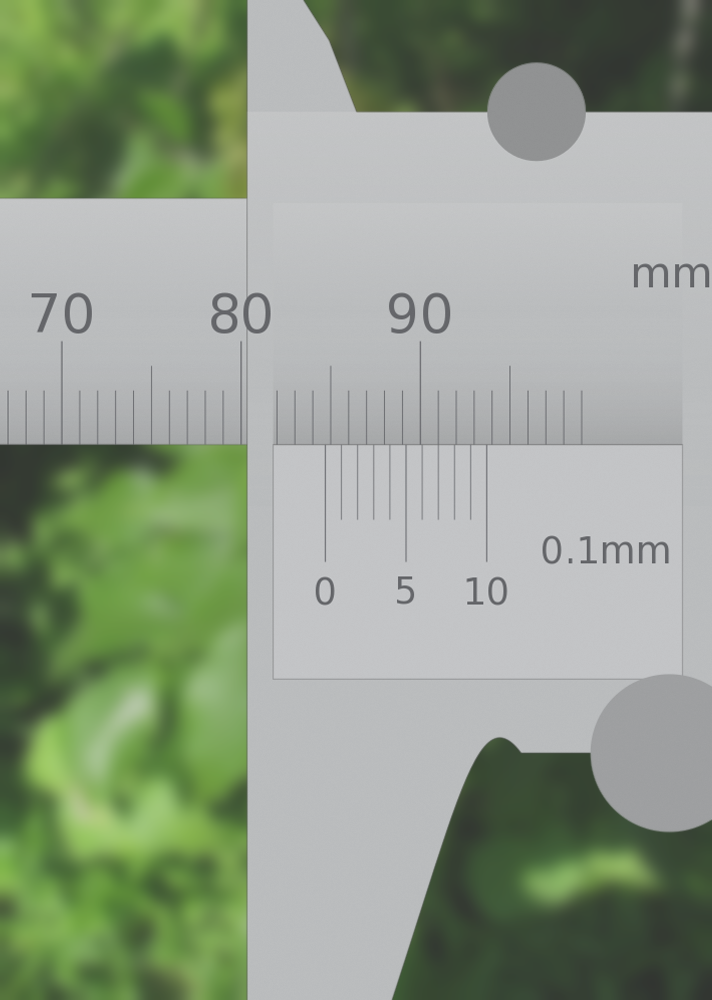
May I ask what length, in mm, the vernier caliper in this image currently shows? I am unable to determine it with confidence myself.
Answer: 84.7 mm
